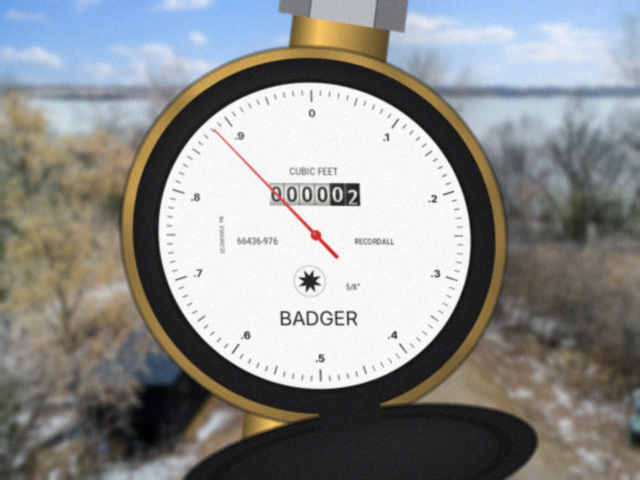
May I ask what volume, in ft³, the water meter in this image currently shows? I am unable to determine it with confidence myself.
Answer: 1.88 ft³
